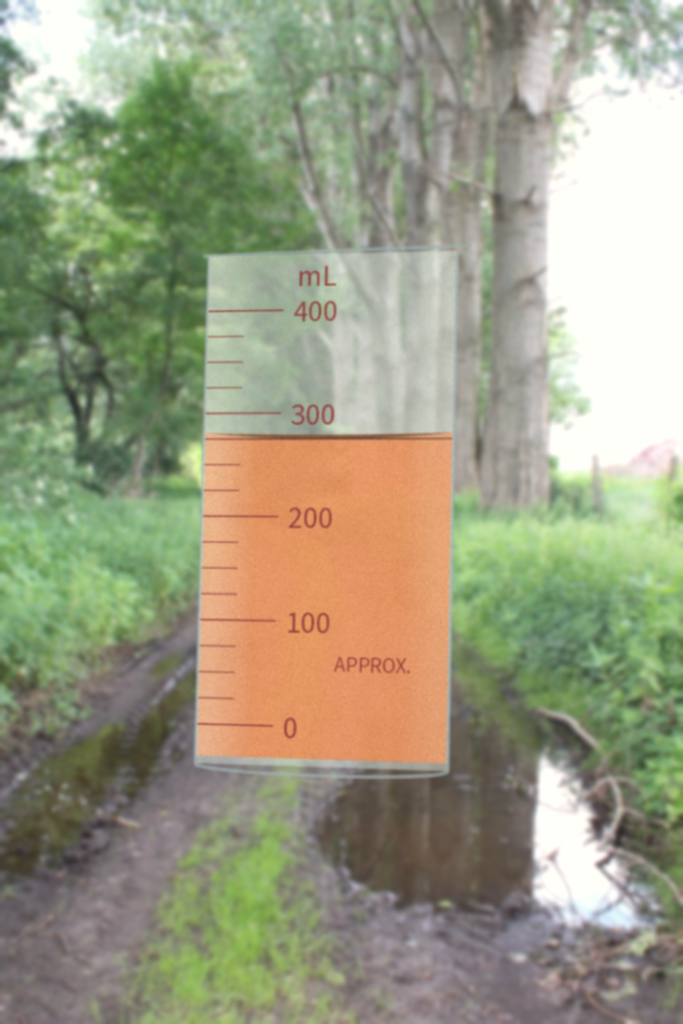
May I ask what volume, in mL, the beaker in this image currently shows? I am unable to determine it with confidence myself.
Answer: 275 mL
